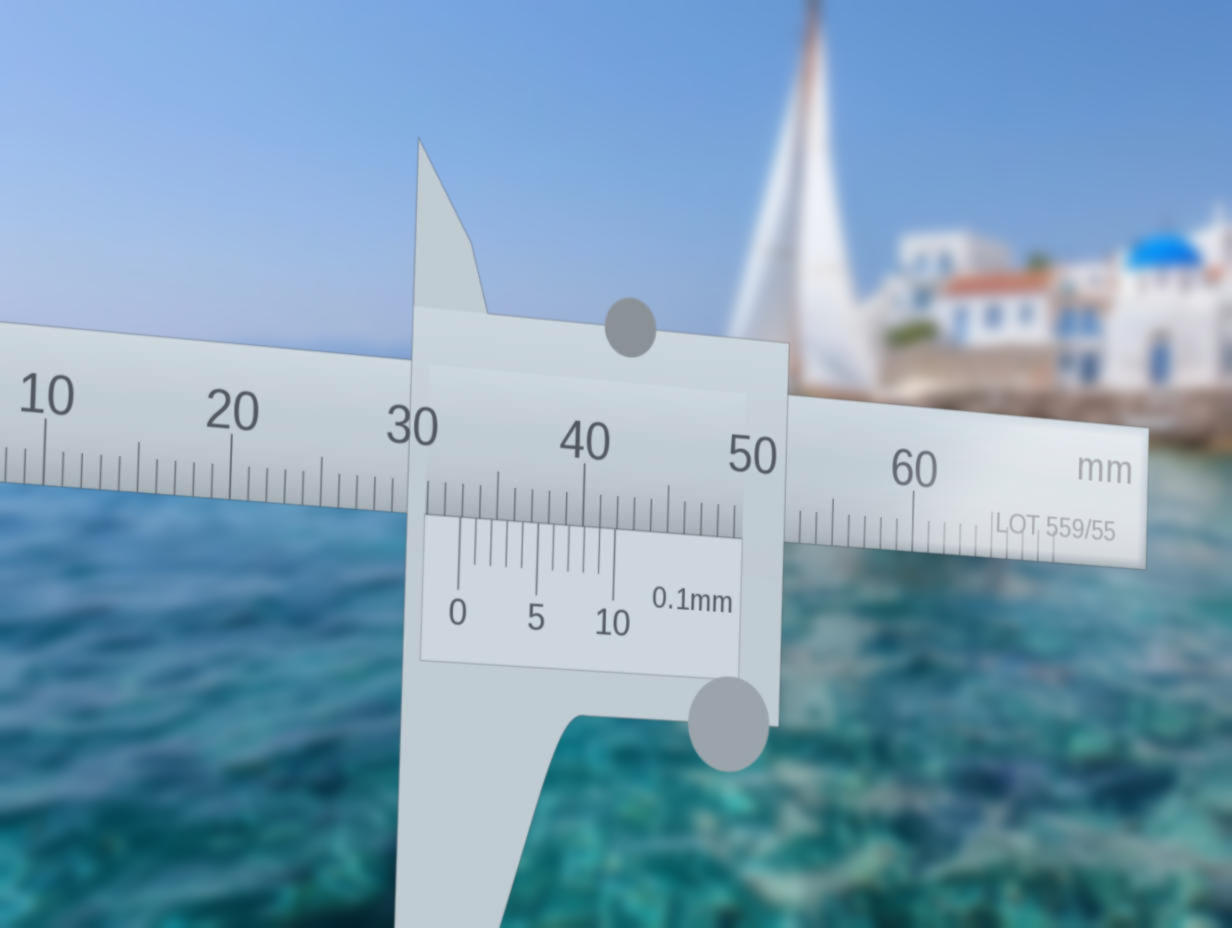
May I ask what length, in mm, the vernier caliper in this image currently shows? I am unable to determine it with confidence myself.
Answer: 32.9 mm
